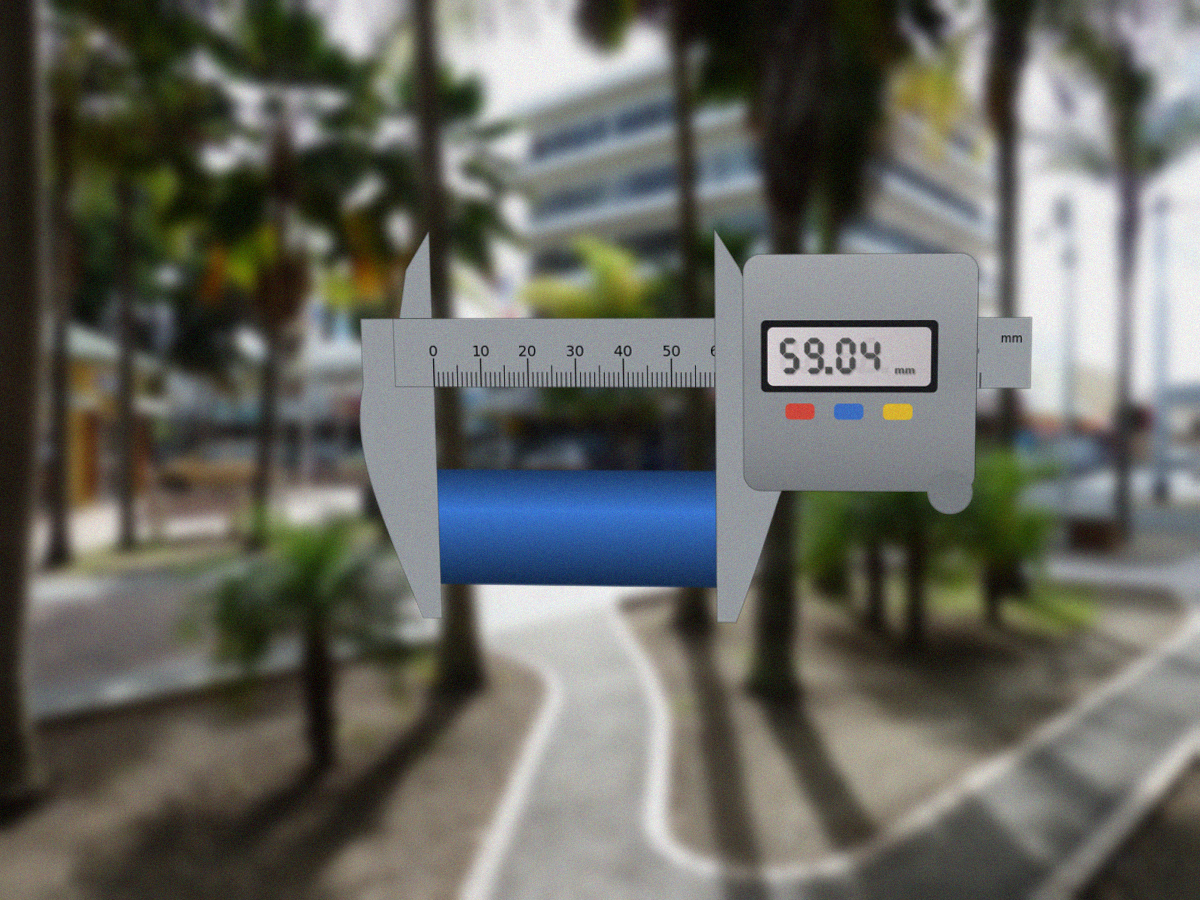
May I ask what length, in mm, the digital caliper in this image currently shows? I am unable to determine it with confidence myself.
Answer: 59.04 mm
